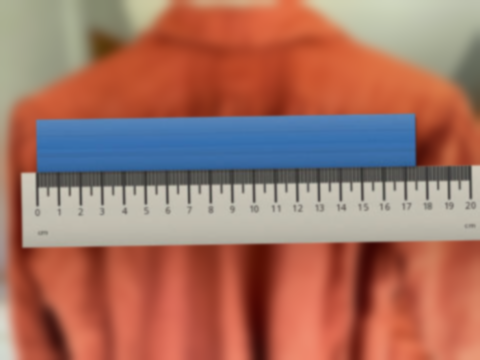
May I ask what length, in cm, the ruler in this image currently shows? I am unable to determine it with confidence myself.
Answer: 17.5 cm
